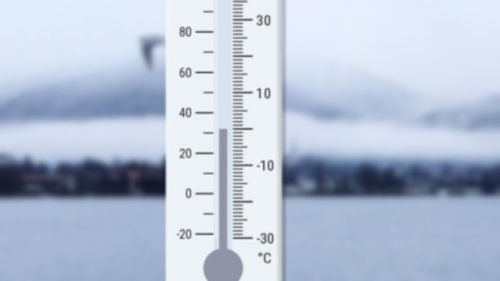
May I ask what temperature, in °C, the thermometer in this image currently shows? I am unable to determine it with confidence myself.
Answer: 0 °C
